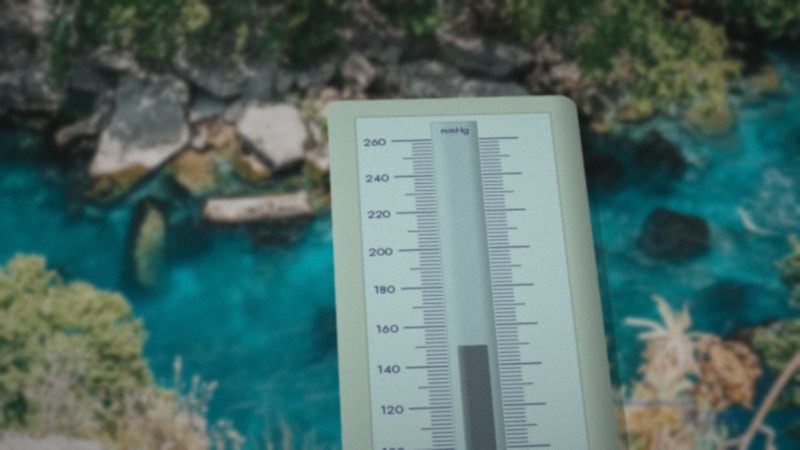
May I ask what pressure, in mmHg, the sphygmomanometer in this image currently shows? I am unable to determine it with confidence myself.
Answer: 150 mmHg
